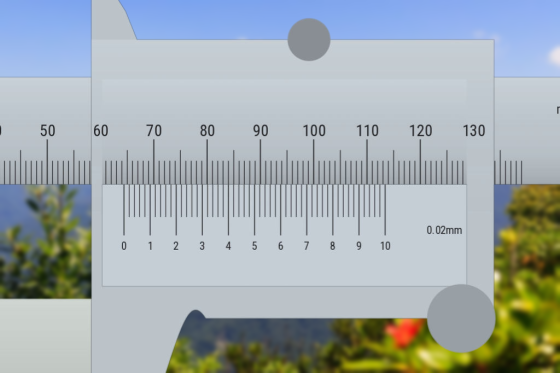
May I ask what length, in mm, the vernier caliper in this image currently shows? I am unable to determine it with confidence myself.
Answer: 64.4 mm
